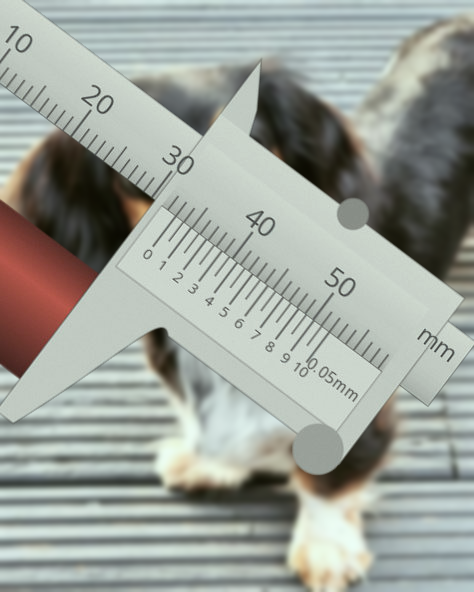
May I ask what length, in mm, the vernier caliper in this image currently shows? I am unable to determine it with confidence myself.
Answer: 33.0 mm
